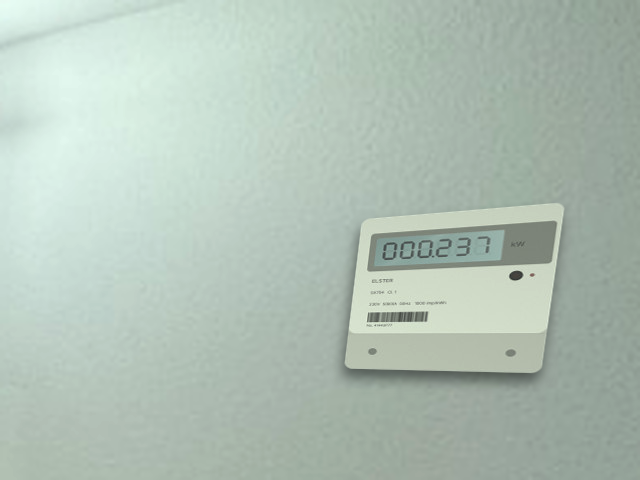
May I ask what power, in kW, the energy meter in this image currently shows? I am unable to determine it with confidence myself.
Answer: 0.237 kW
